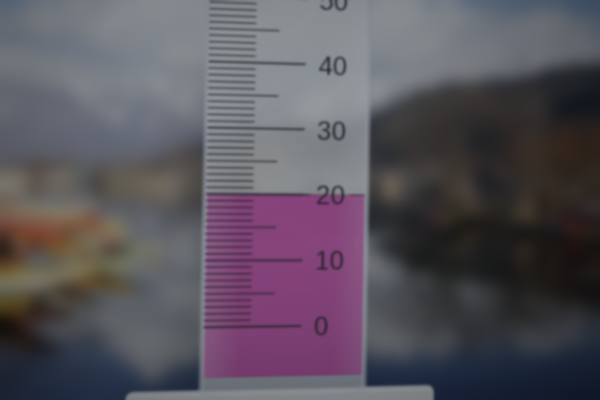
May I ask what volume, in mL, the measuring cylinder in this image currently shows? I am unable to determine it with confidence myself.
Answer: 20 mL
